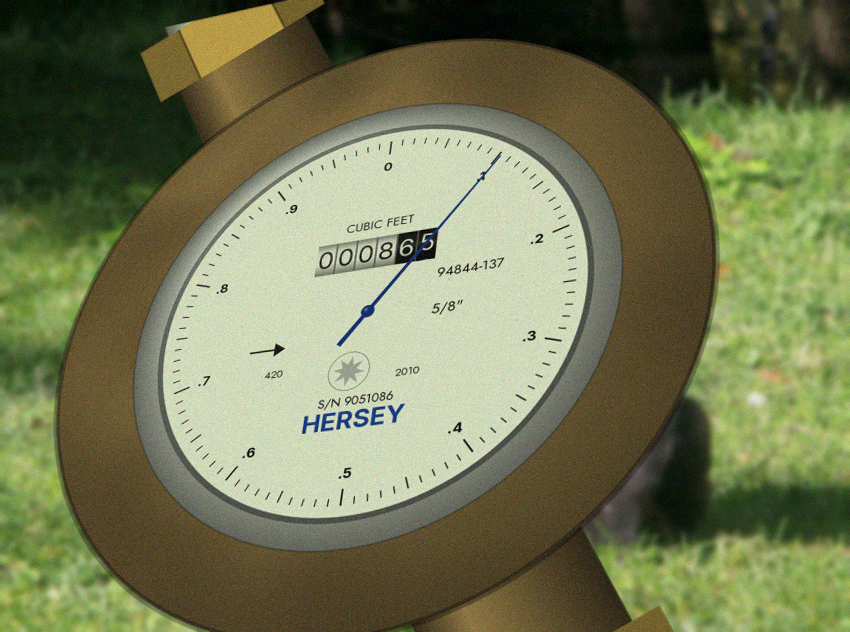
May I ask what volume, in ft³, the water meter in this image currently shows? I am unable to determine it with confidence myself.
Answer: 865.10 ft³
